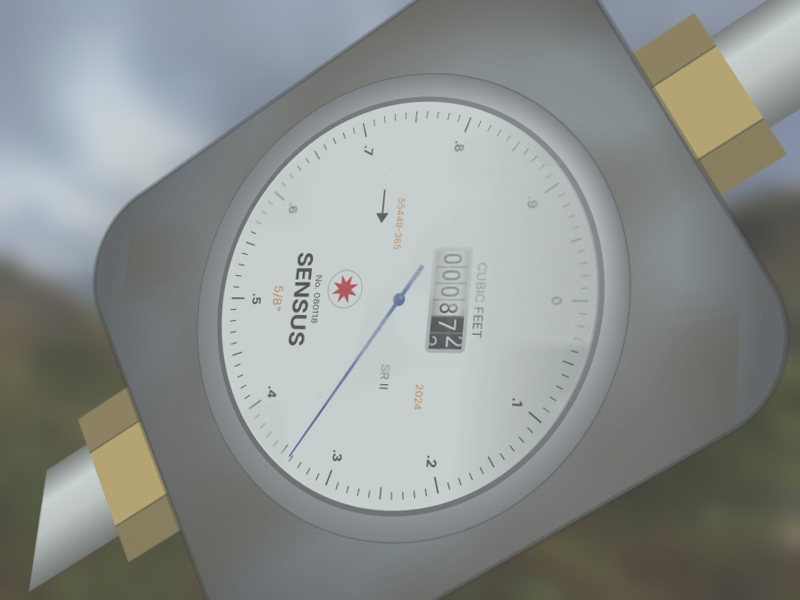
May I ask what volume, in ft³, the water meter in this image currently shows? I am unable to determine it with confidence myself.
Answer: 872.34 ft³
